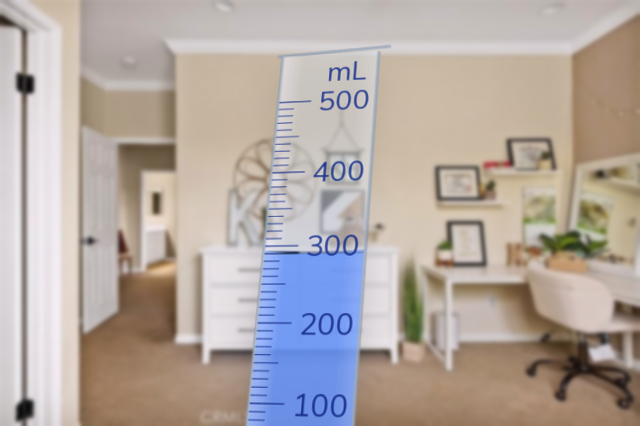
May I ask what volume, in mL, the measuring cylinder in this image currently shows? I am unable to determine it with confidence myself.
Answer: 290 mL
